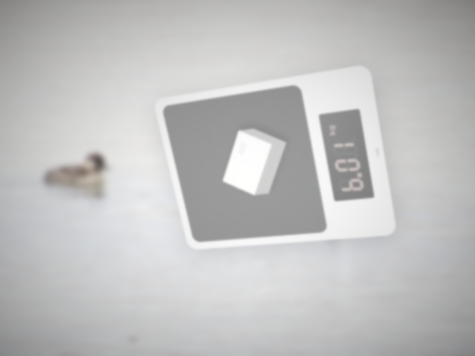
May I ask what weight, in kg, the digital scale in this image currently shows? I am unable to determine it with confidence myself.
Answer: 6.01 kg
